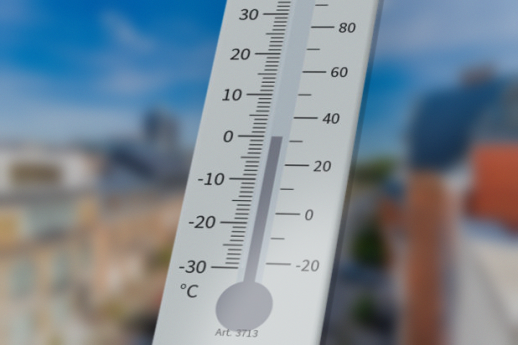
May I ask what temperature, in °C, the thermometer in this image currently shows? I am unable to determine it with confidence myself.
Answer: 0 °C
